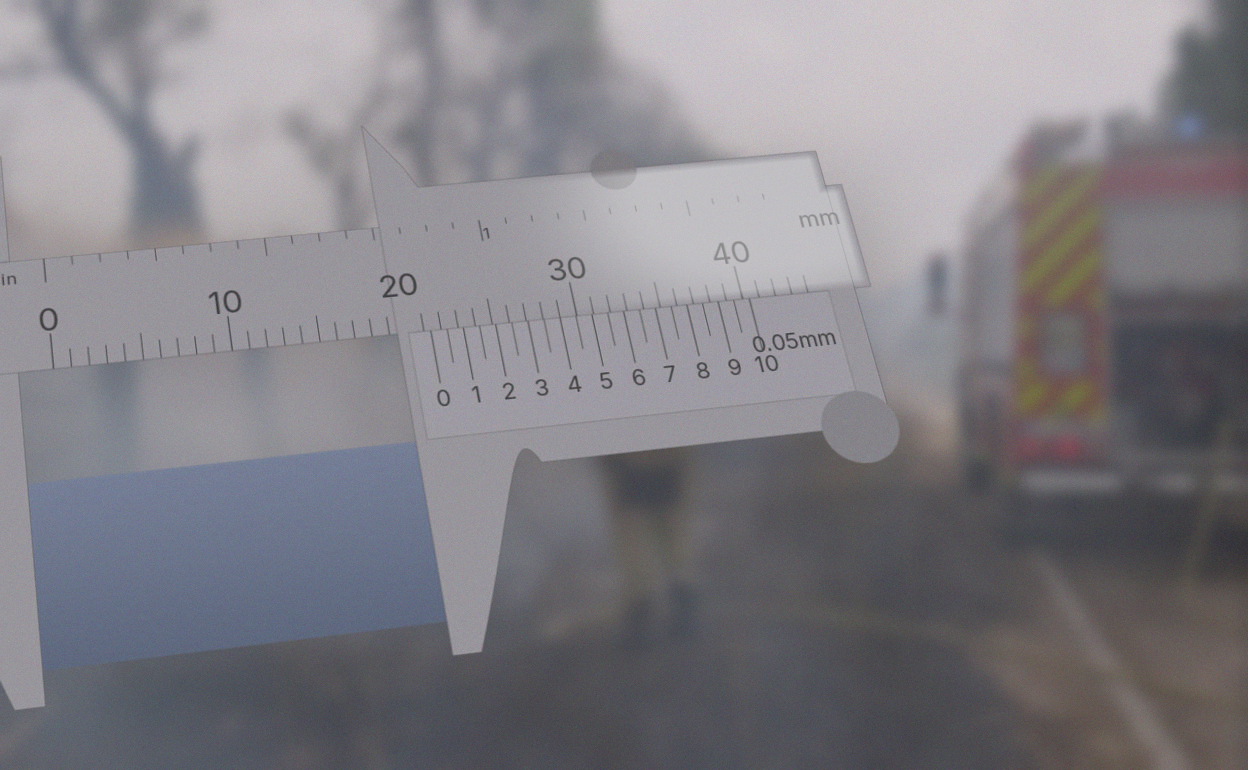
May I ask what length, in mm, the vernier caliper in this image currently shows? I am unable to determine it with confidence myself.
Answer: 21.4 mm
